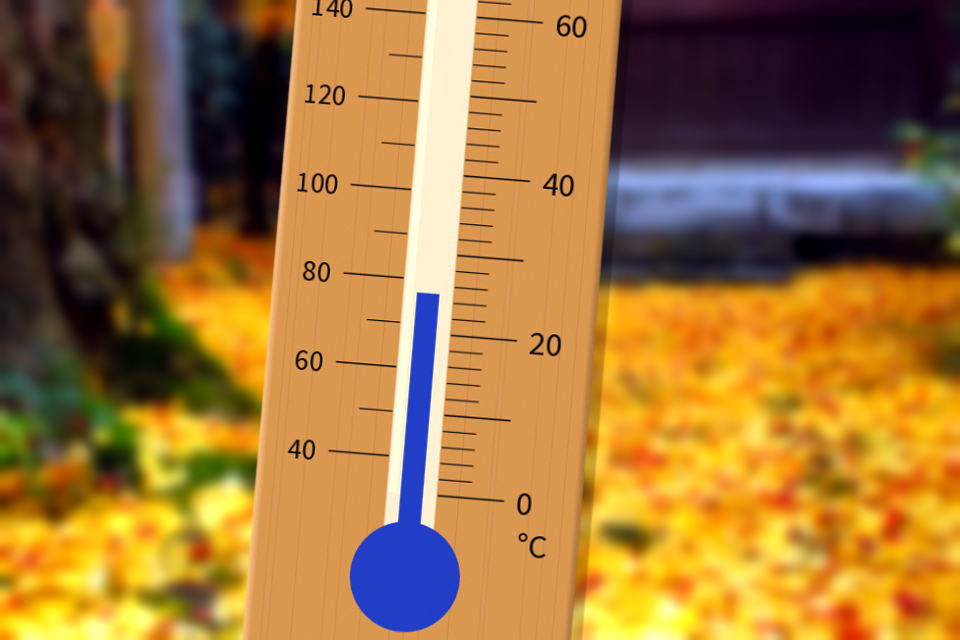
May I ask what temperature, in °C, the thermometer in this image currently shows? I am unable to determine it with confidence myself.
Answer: 25 °C
